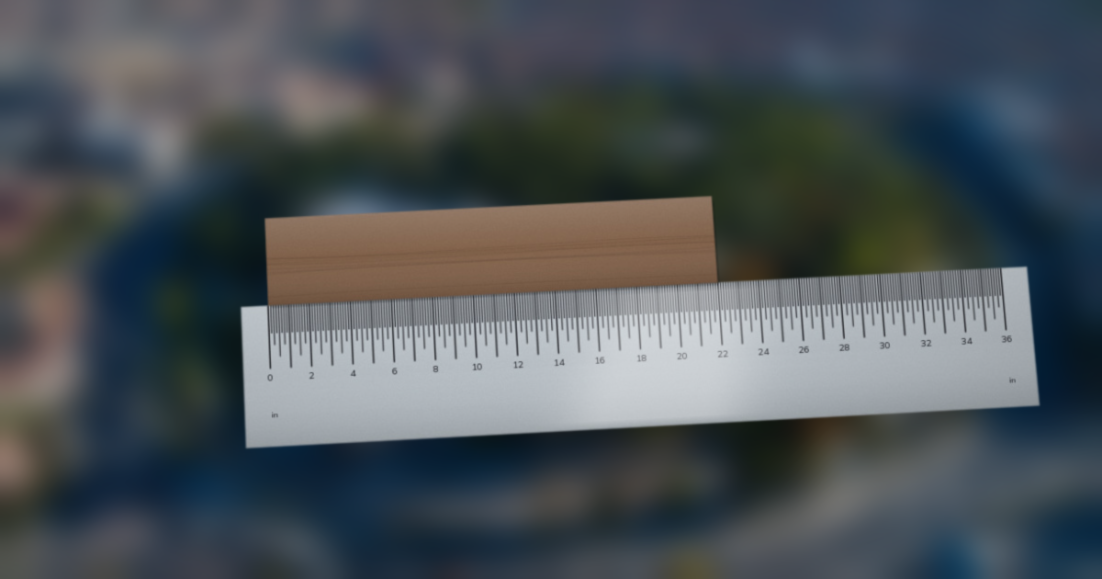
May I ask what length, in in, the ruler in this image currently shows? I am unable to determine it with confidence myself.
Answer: 22 in
